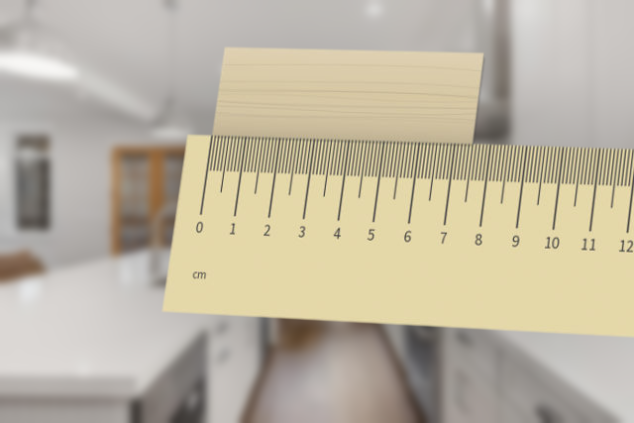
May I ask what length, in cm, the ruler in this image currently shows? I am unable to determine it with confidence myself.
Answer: 7.5 cm
